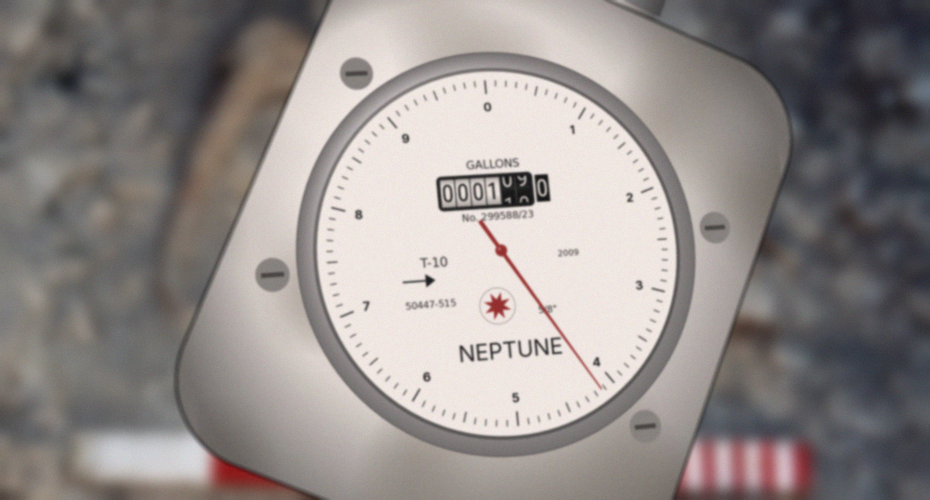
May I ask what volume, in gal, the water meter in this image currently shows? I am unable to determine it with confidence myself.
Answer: 1094.1 gal
